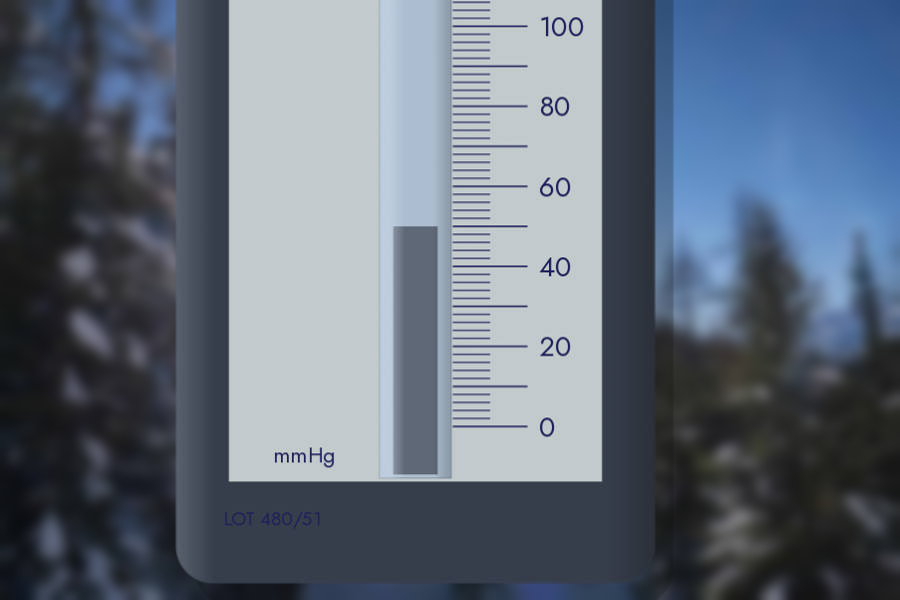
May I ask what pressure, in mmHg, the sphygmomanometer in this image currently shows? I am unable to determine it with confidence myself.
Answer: 50 mmHg
